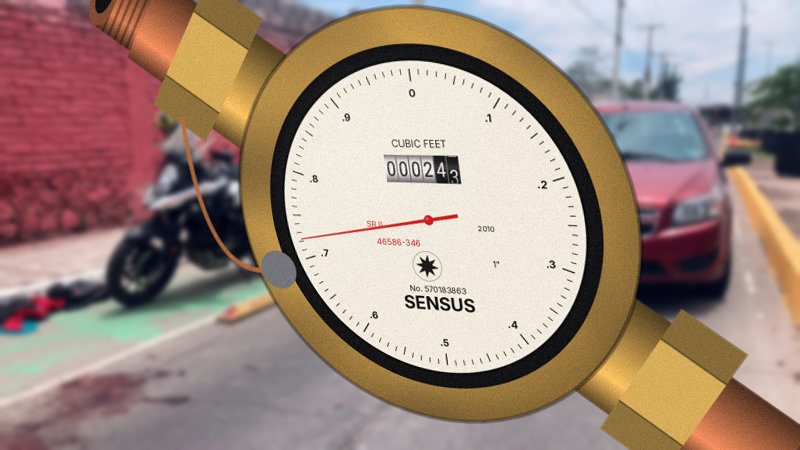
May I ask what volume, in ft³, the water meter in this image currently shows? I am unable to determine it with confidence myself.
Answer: 242.72 ft³
